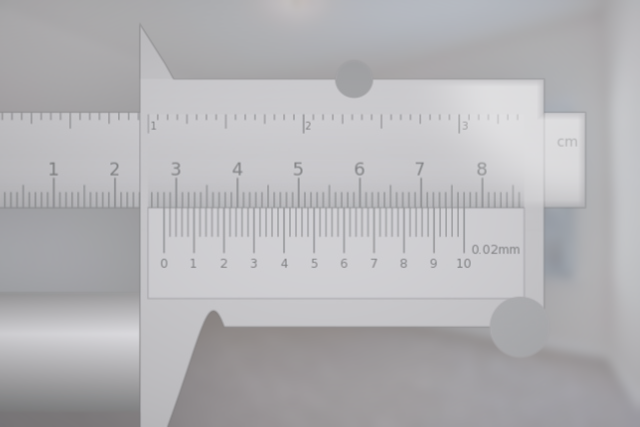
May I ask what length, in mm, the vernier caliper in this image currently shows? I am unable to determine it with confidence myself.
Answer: 28.0 mm
